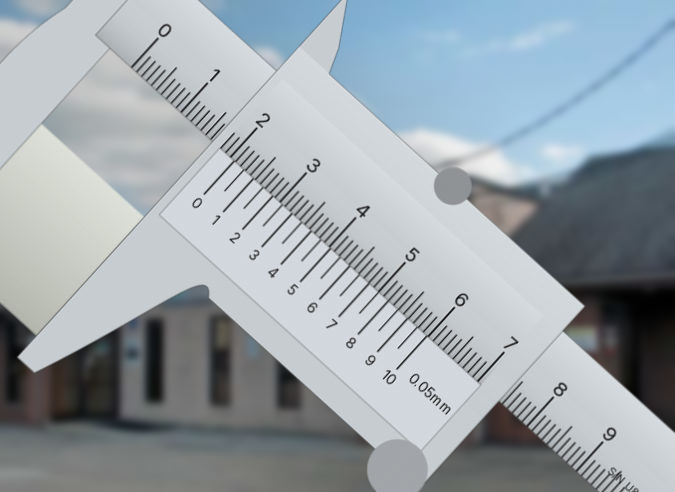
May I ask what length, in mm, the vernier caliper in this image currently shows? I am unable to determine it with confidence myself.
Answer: 20.8 mm
